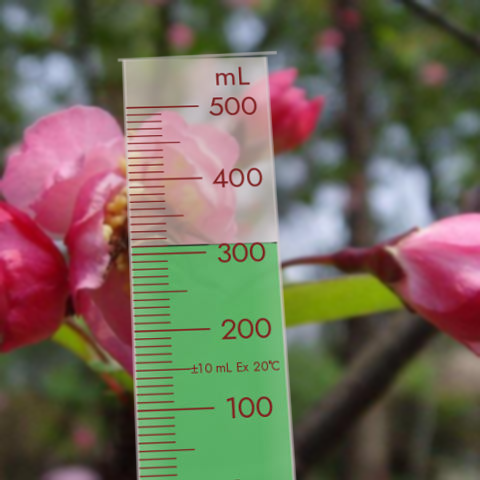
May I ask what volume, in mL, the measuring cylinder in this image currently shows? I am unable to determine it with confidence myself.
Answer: 310 mL
